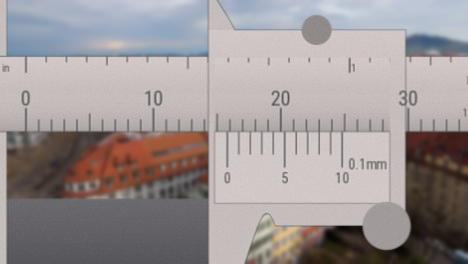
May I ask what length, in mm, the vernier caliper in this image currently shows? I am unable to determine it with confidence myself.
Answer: 15.8 mm
